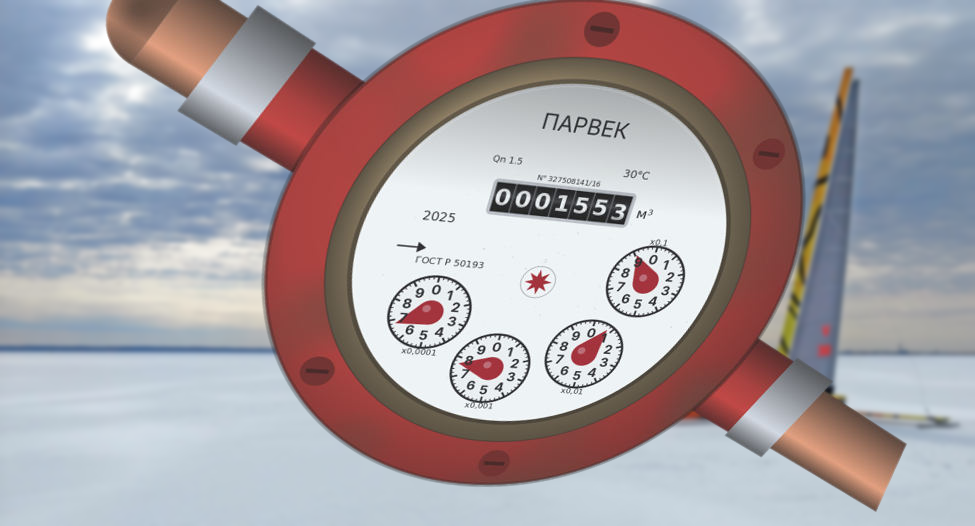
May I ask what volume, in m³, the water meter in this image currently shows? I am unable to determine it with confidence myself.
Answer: 1552.9076 m³
